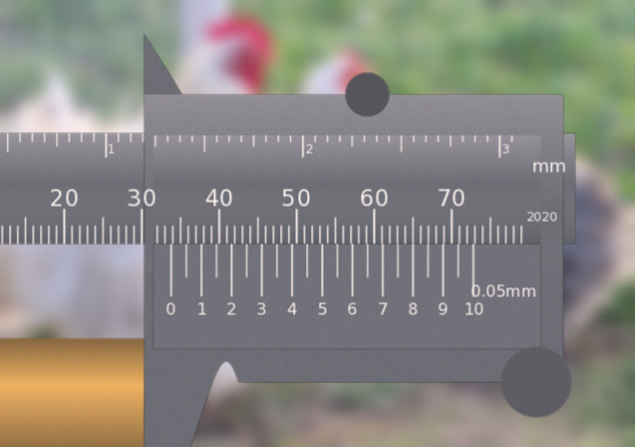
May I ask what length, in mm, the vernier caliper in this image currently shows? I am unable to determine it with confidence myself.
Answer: 33.8 mm
